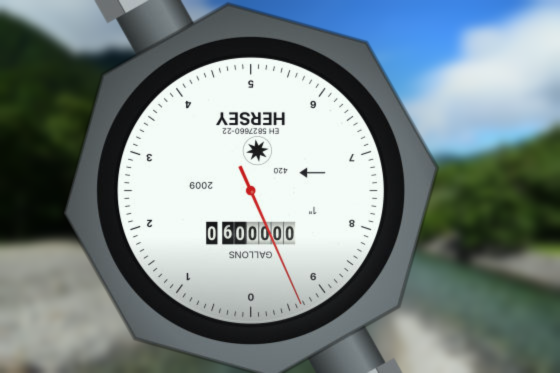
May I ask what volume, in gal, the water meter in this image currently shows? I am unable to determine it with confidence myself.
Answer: 89.3 gal
